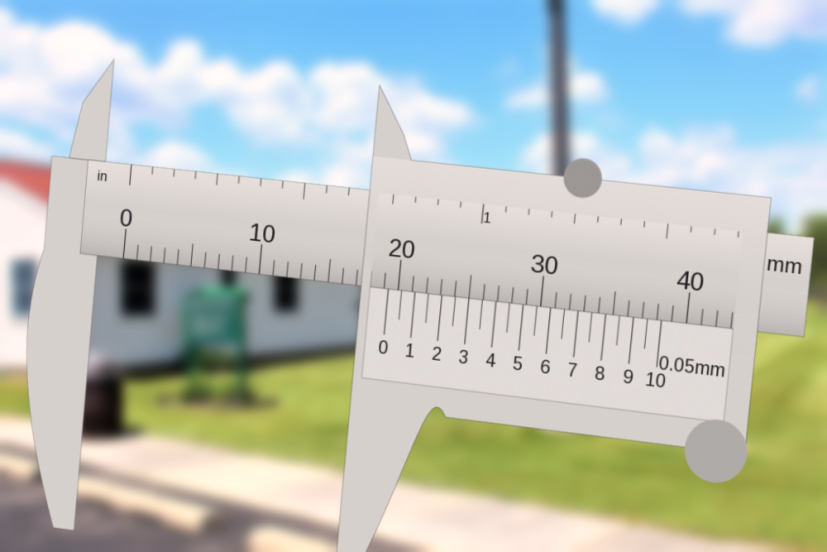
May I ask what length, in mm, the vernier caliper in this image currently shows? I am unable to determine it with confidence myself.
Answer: 19.3 mm
